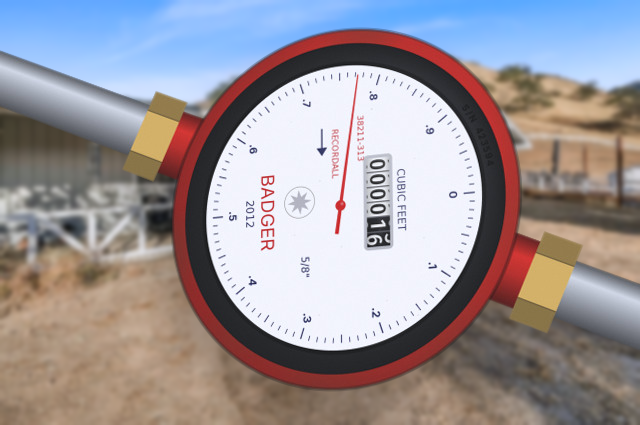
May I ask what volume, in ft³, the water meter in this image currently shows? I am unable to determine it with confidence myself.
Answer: 15.77 ft³
